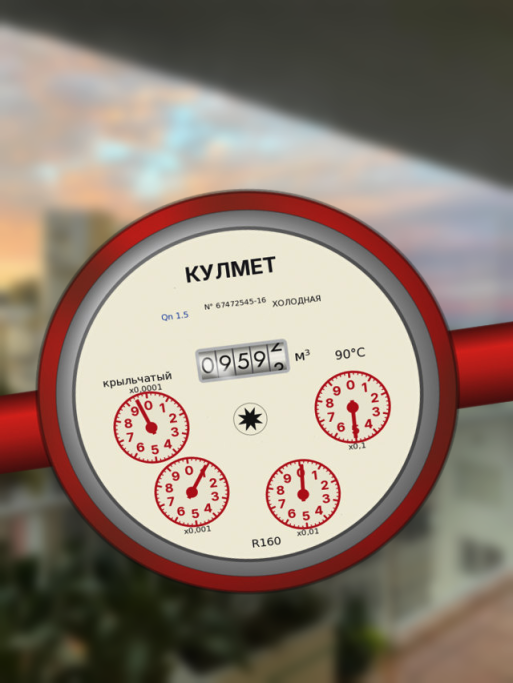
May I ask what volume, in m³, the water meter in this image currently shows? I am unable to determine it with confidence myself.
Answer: 9592.5009 m³
